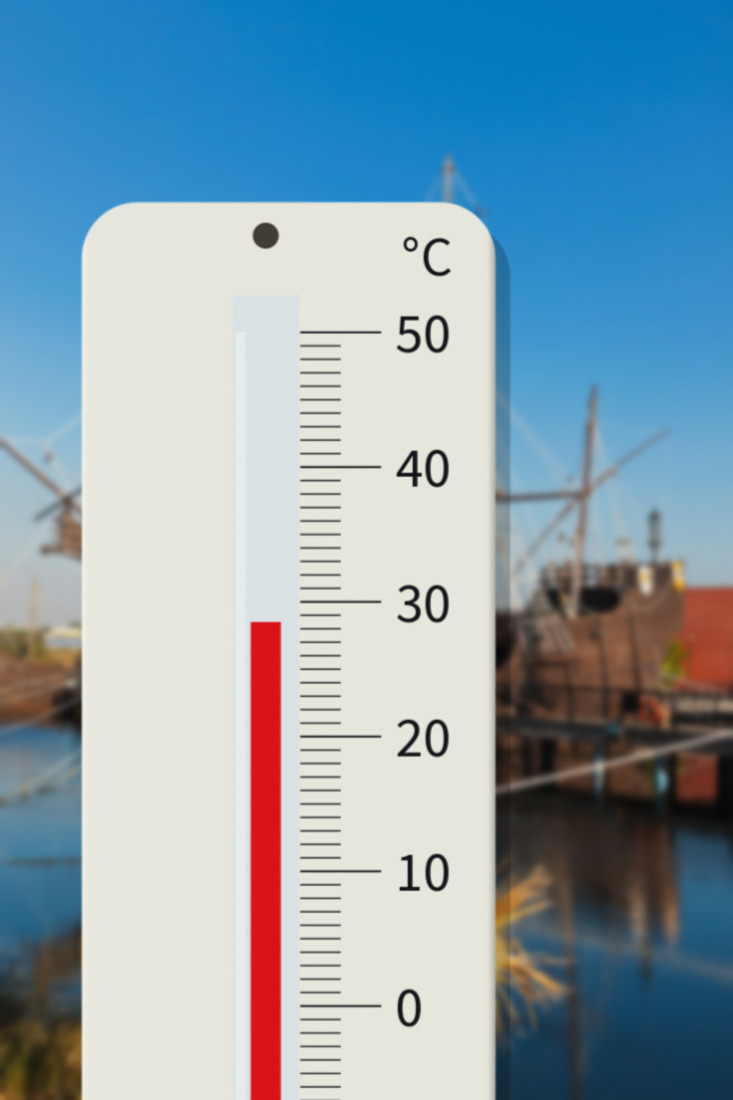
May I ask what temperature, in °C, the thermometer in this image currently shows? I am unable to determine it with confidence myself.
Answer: 28.5 °C
